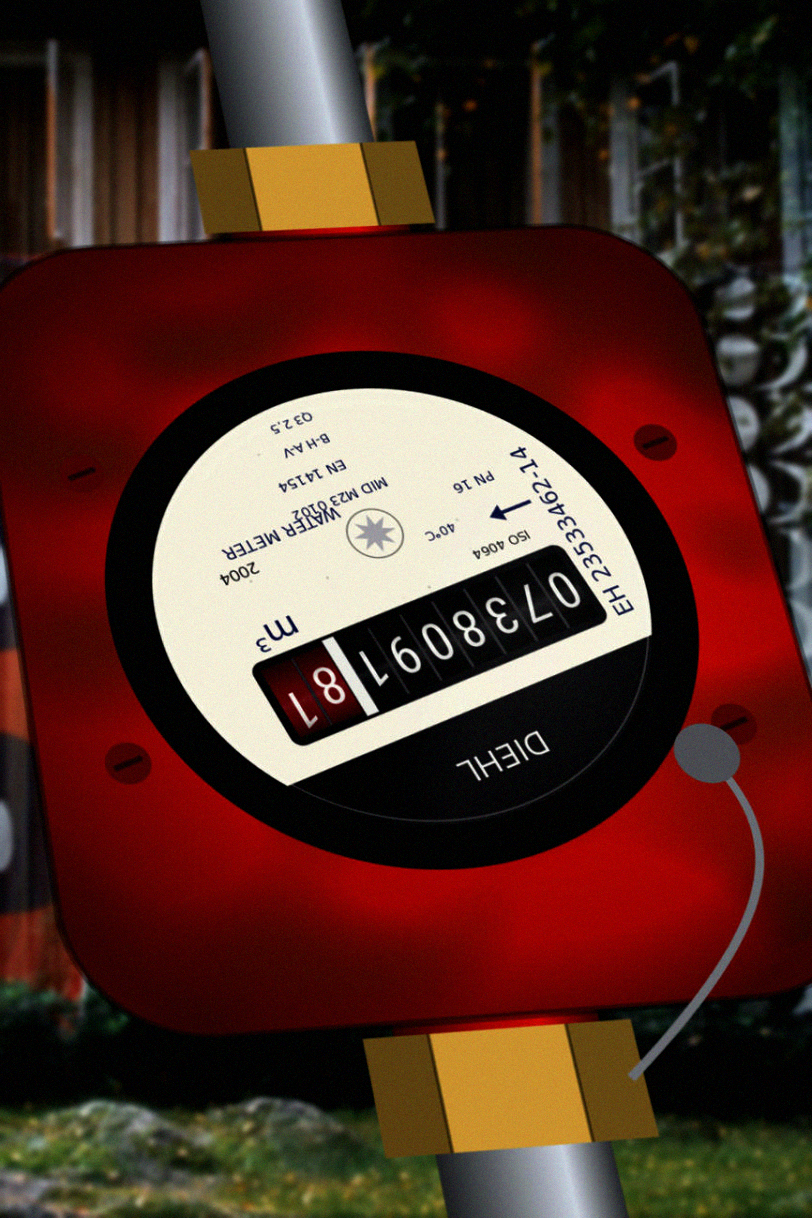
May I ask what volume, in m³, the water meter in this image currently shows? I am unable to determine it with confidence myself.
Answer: 738091.81 m³
